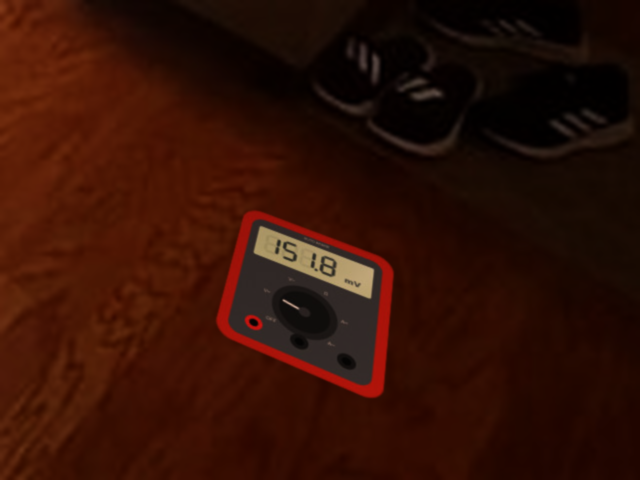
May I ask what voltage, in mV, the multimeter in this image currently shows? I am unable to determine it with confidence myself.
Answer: 151.8 mV
